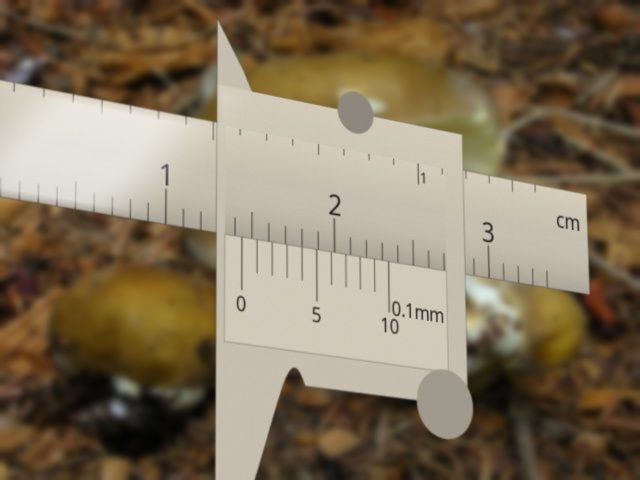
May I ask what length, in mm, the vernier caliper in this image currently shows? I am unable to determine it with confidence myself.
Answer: 14.4 mm
